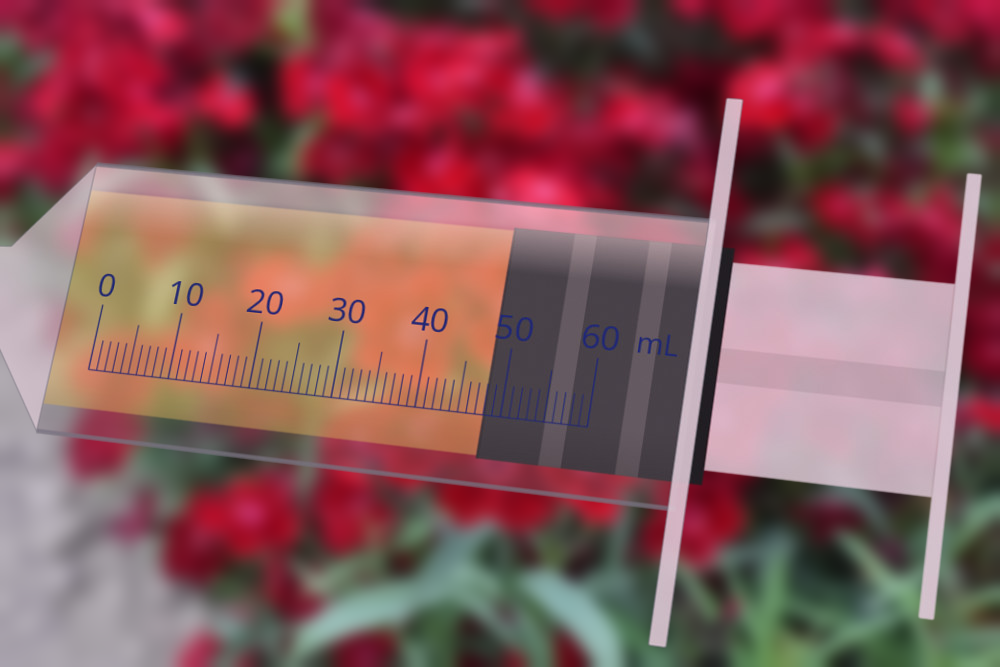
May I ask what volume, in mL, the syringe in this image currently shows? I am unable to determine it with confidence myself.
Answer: 48 mL
